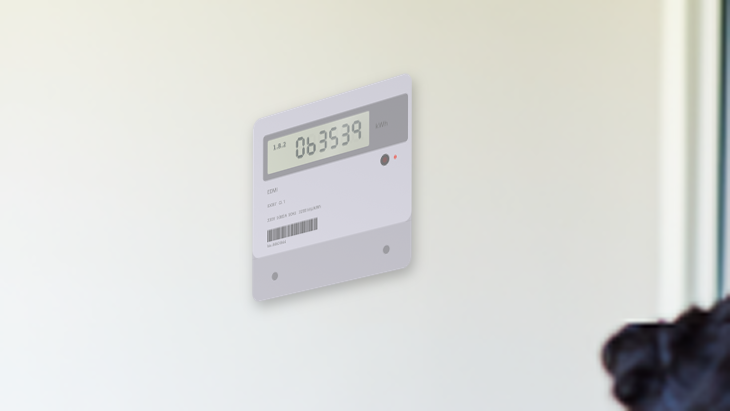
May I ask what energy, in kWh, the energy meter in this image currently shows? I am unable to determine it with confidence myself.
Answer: 63539 kWh
